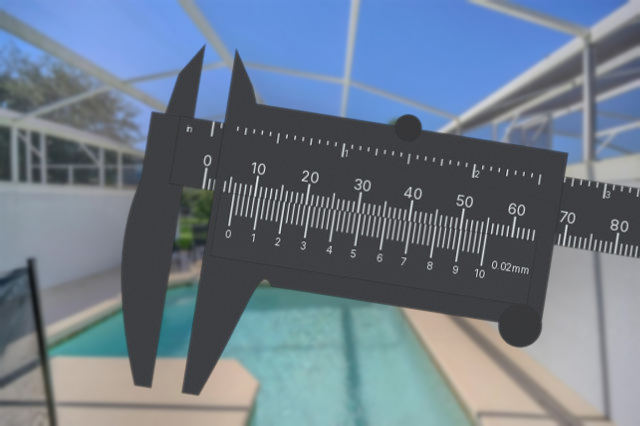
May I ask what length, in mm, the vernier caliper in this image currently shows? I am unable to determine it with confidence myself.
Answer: 6.0 mm
